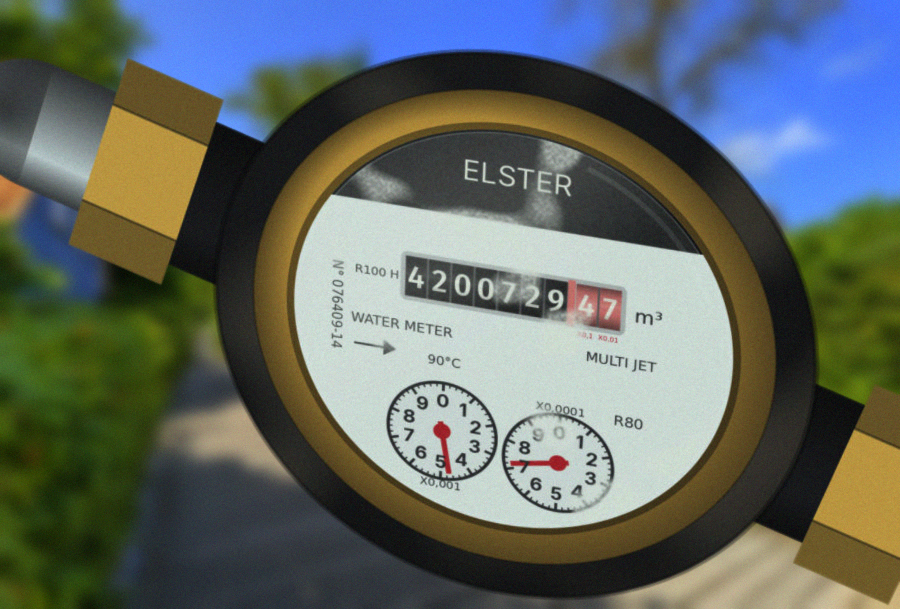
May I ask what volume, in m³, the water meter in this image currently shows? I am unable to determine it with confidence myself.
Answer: 4200729.4747 m³
